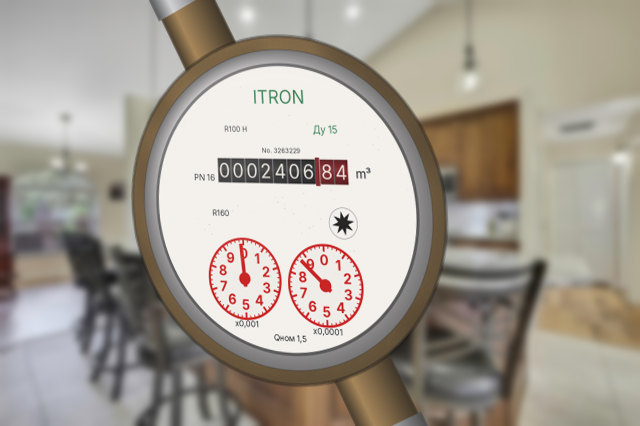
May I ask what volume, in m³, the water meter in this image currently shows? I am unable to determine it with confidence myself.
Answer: 2406.8398 m³
